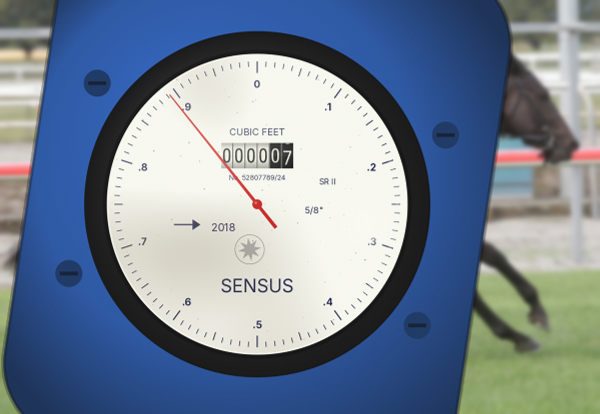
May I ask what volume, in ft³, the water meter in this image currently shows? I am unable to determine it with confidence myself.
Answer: 6.89 ft³
